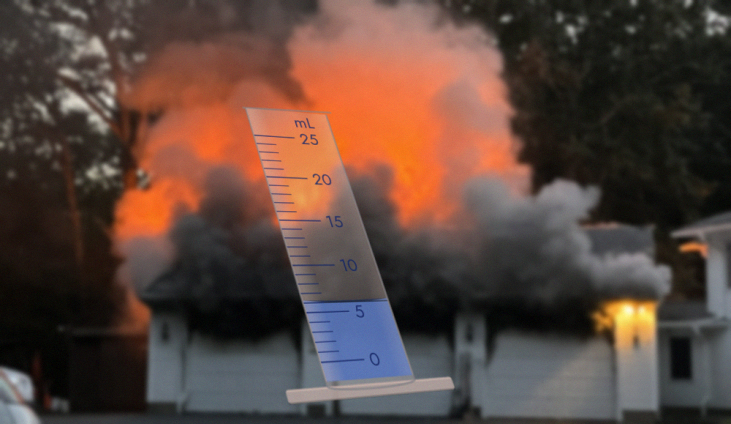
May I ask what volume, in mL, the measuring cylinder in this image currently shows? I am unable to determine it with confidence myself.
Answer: 6 mL
